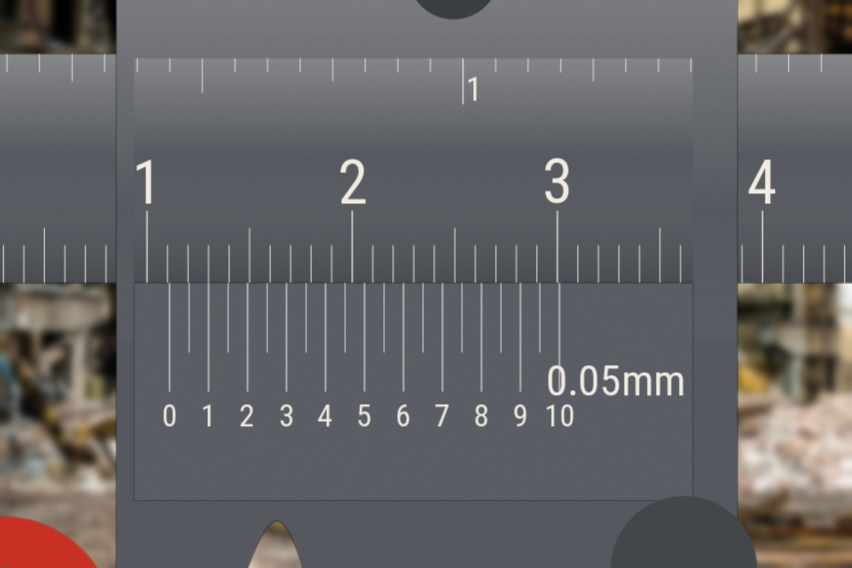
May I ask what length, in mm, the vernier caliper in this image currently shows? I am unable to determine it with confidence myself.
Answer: 11.1 mm
